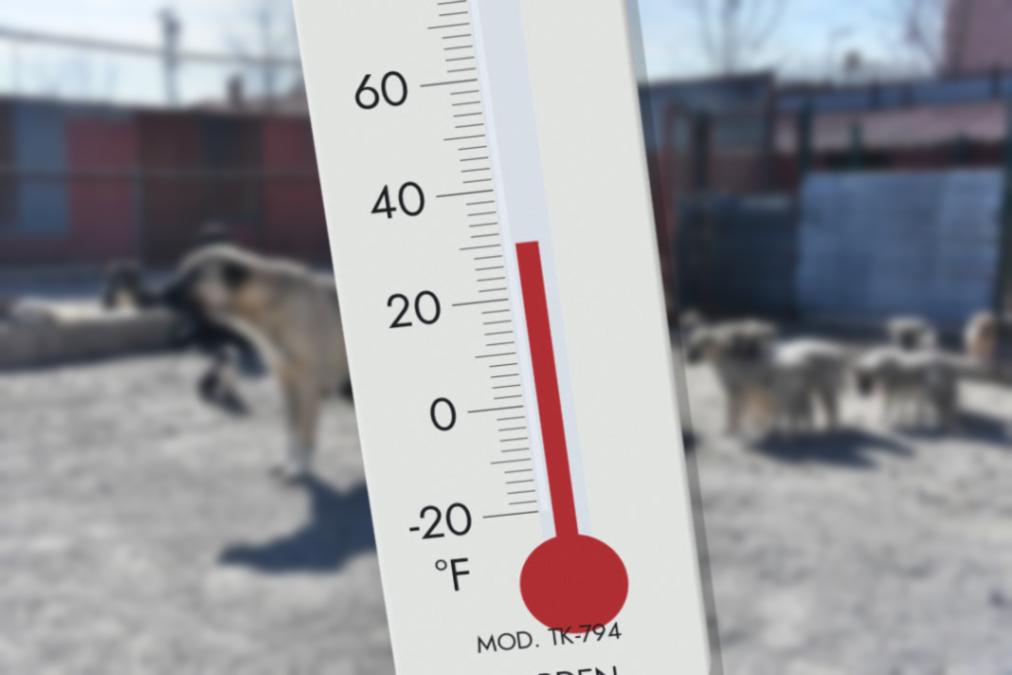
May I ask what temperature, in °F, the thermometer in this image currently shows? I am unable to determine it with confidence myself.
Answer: 30 °F
